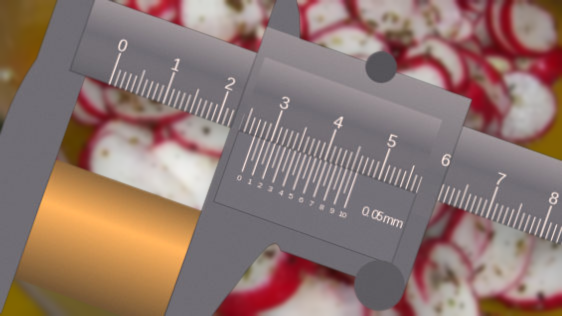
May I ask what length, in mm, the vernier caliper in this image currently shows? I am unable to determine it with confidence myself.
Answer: 27.0 mm
